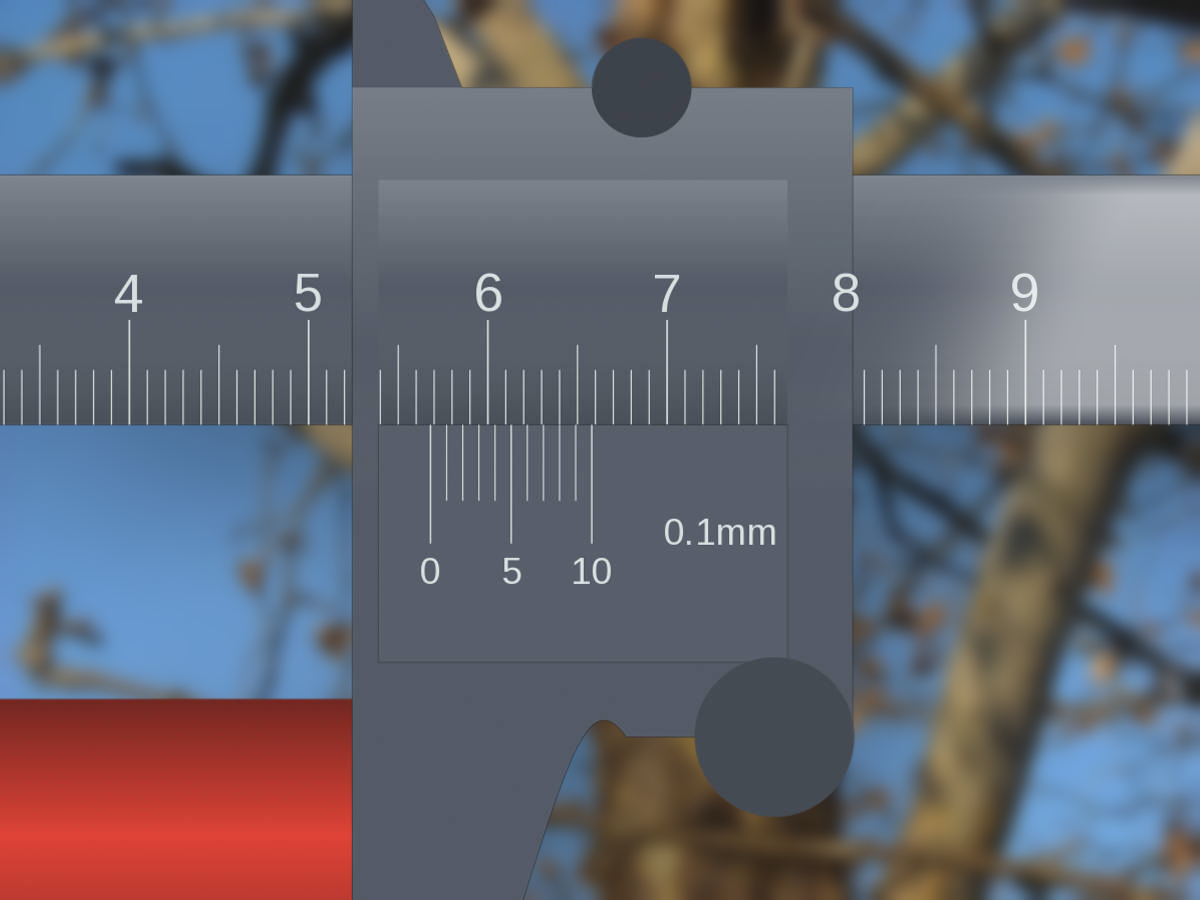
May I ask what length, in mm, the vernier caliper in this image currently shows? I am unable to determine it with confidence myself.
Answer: 56.8 mm
